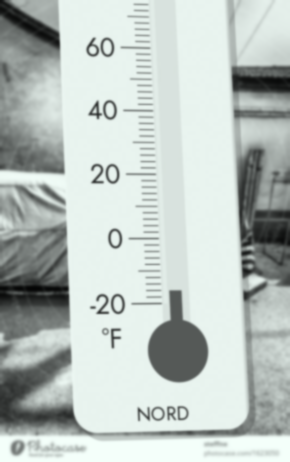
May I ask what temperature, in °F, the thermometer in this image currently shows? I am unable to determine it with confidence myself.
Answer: -16 °F
